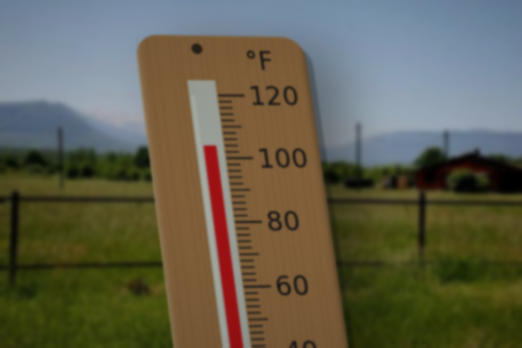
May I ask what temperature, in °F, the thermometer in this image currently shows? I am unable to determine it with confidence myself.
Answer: 104 °F
